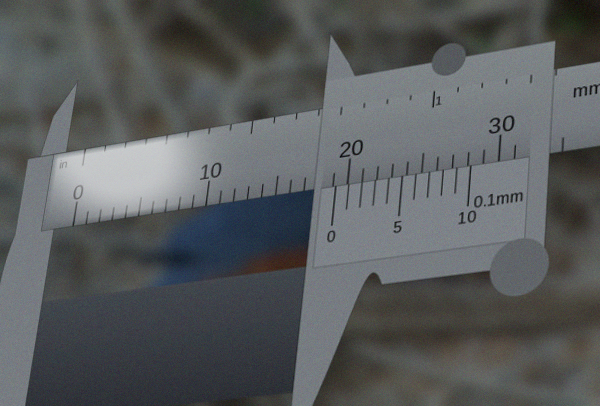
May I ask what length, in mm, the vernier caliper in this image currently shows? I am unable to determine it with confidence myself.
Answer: 19.2 mm
